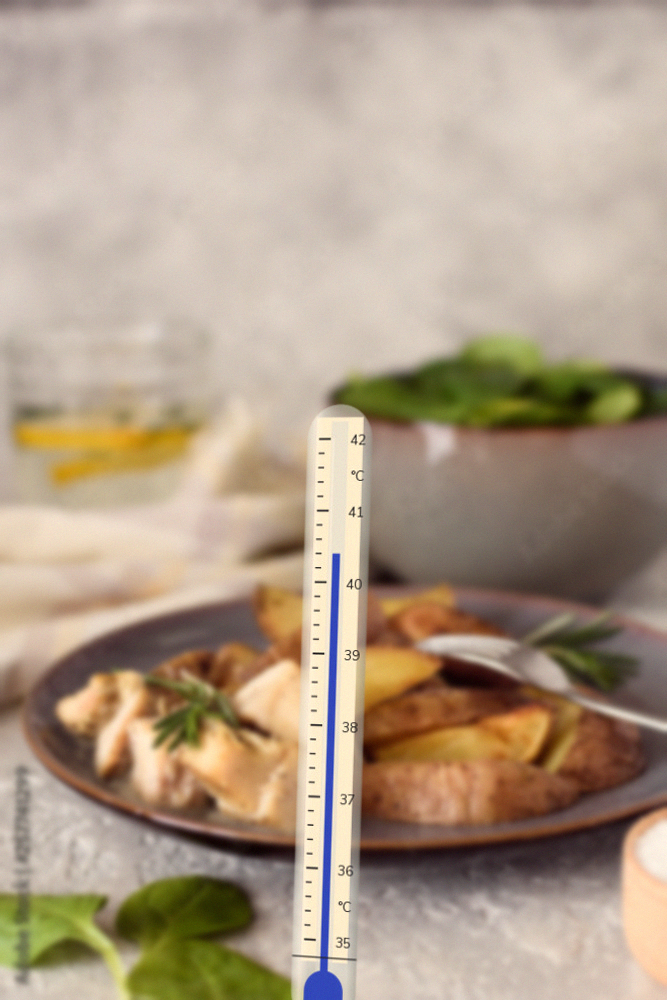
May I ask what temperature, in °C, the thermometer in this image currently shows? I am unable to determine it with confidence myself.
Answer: 40.4 °C
